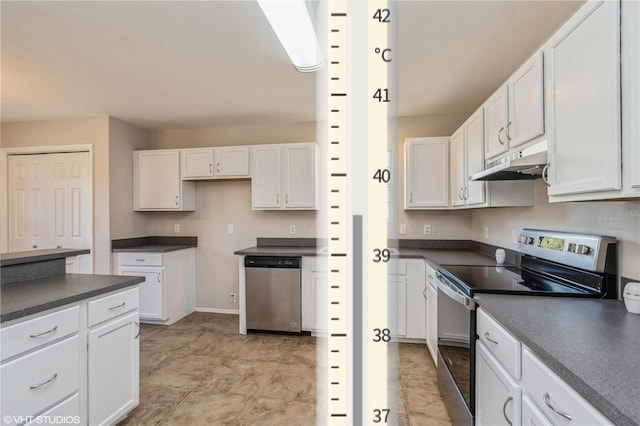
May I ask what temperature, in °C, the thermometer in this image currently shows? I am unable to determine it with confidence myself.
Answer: 39.5 °C
